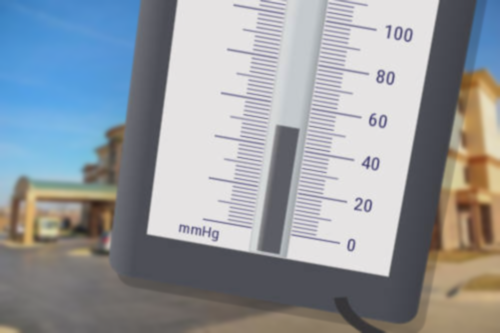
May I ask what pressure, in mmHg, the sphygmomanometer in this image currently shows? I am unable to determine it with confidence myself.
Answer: 50 mmHg
